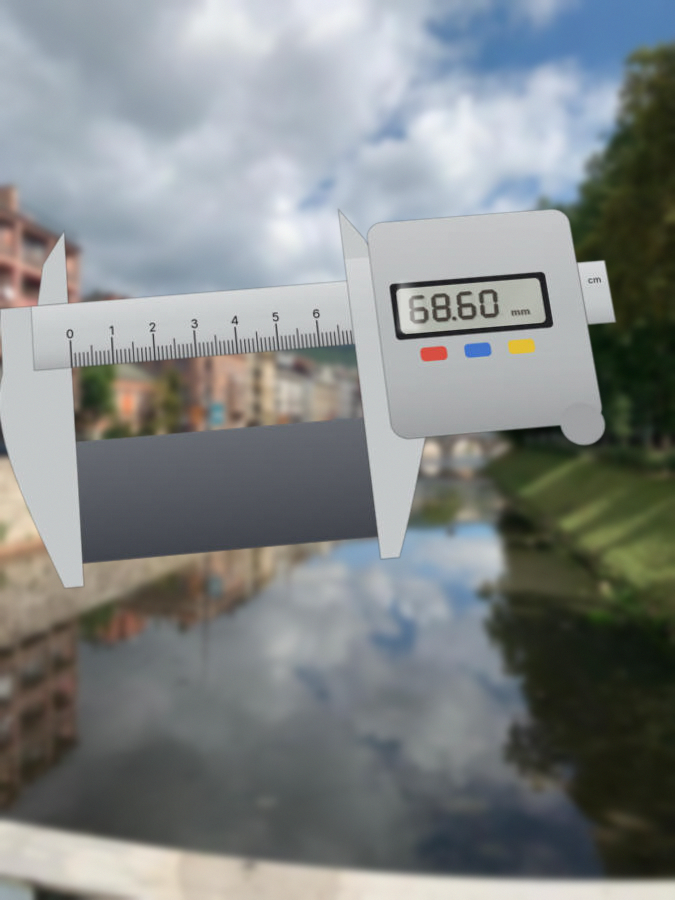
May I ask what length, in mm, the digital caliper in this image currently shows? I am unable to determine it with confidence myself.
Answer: 68.60 mm
